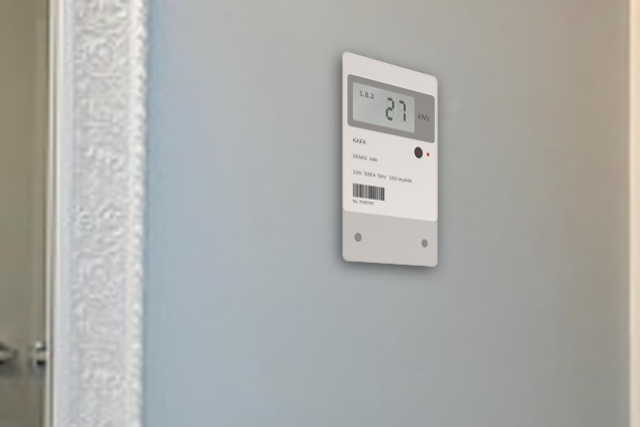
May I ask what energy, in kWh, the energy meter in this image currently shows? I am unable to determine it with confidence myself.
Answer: 27 kWh
